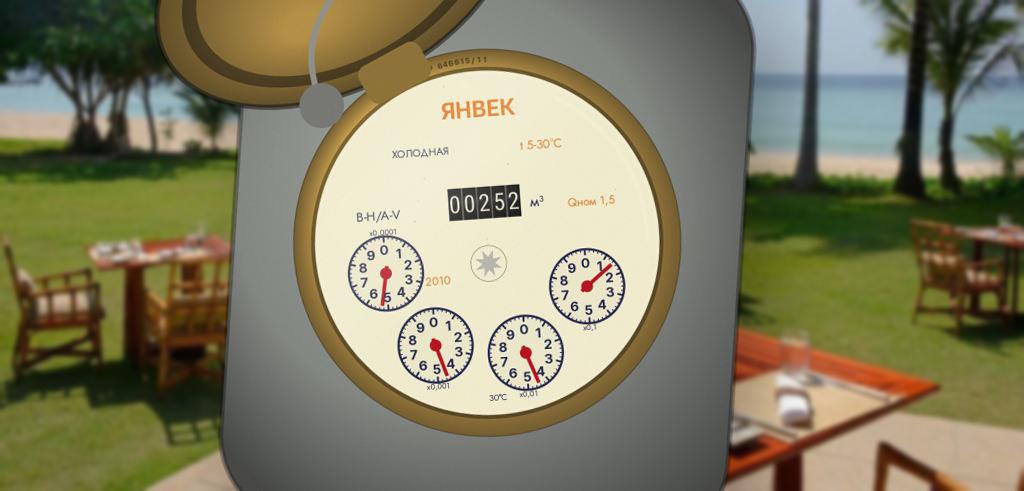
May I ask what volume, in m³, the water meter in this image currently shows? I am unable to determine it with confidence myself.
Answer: 252.1445 m³
